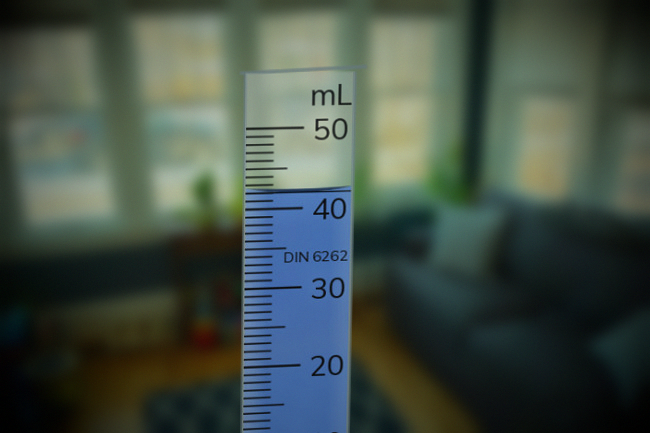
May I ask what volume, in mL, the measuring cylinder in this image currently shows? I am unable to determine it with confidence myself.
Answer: 42 mL
